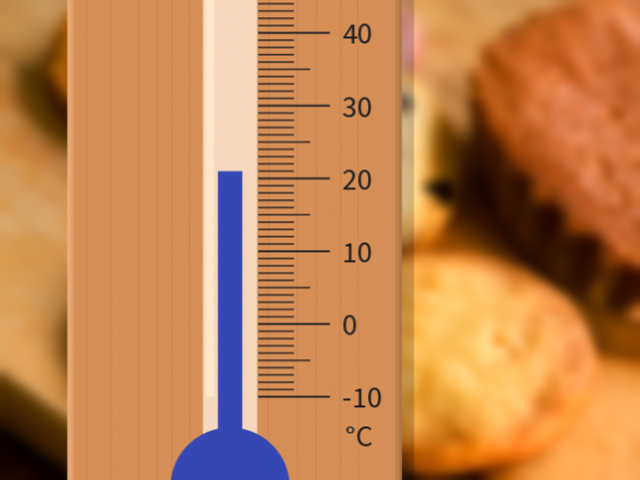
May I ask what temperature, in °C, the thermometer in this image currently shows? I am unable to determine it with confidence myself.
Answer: 21 °C
